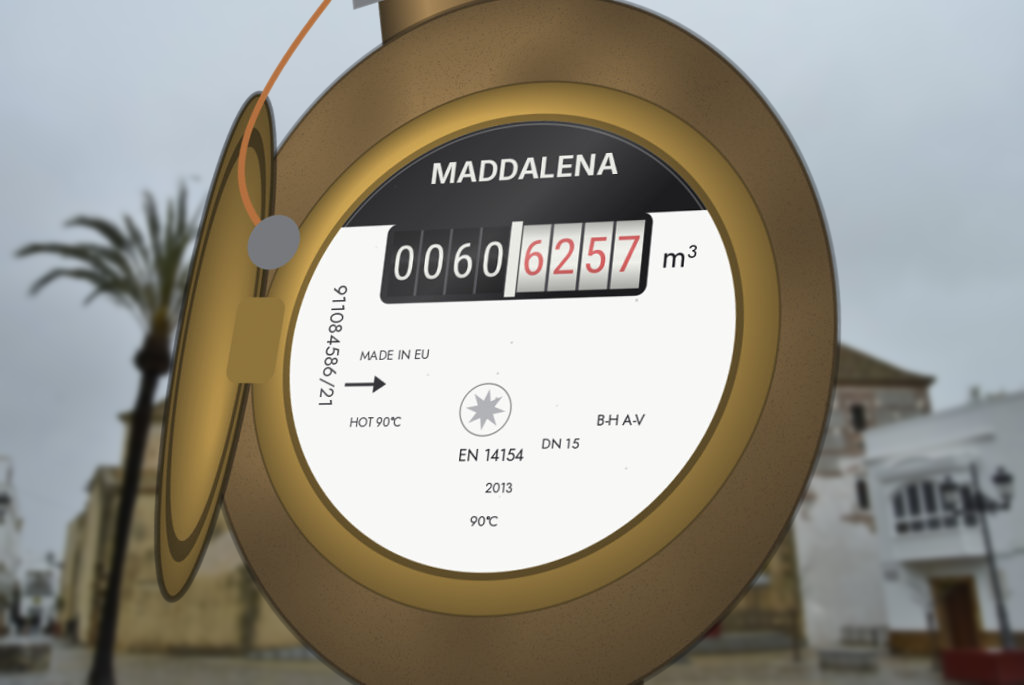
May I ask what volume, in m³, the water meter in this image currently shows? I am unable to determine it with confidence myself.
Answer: 60.6257 m³
